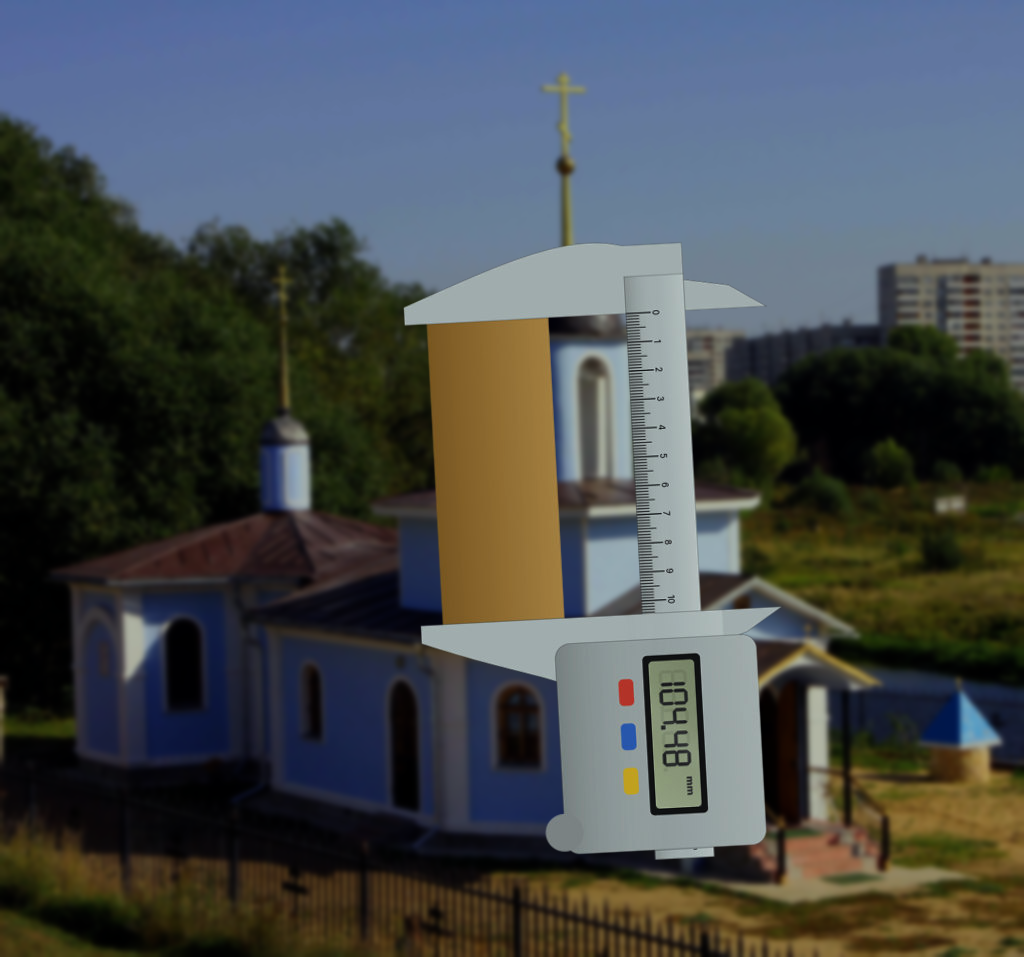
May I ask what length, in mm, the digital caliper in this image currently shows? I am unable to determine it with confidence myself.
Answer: 104.48 mm
